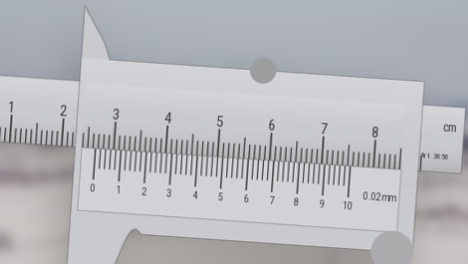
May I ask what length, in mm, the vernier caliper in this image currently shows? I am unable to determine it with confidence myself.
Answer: 26.5 mm
